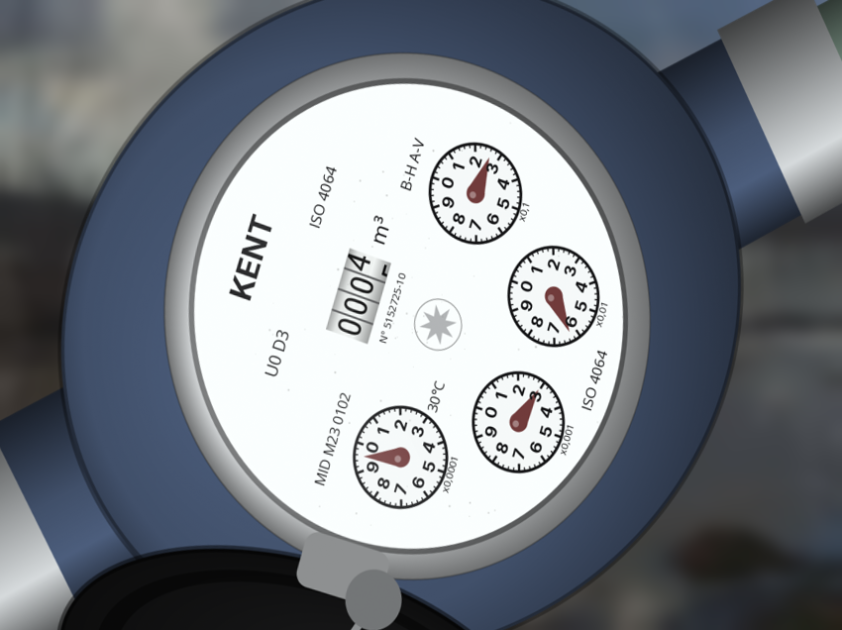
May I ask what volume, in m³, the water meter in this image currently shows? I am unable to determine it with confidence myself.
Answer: 4.2629 m³
